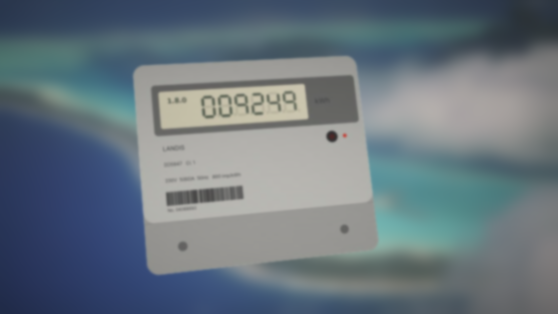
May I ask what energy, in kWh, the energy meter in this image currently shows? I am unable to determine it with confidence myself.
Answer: 9249 kWh
